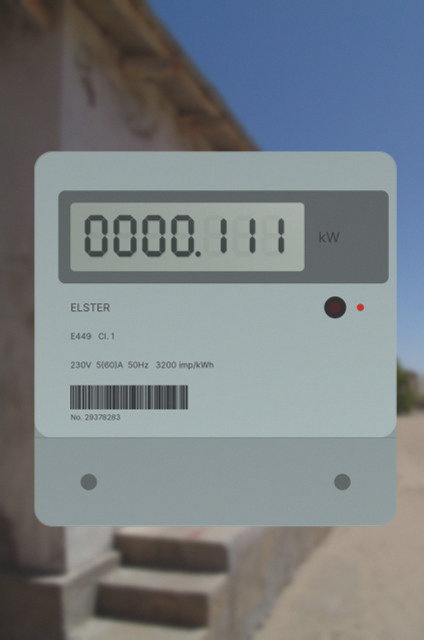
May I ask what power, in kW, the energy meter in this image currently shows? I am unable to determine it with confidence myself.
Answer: 0.111 kW
